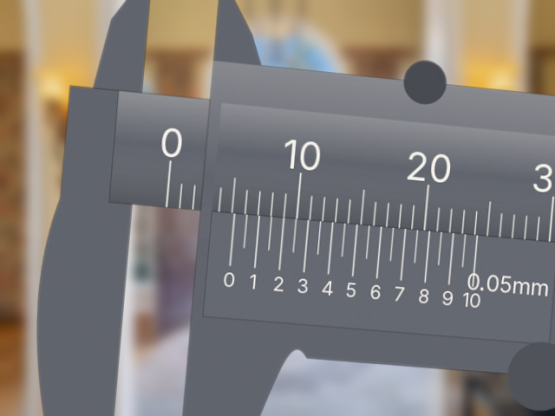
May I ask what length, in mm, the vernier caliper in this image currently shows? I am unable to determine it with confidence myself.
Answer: 5.2 mm
